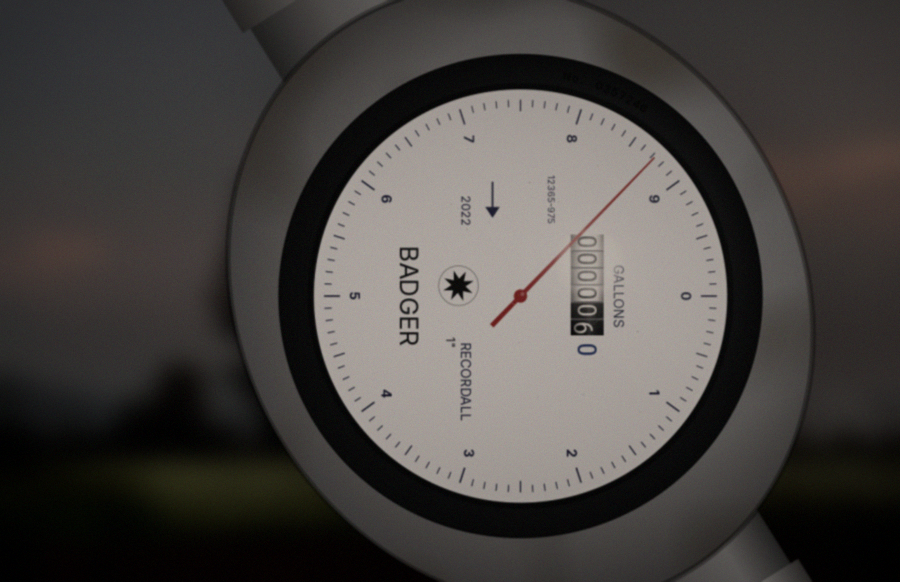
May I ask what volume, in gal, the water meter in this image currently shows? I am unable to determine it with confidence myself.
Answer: 58.7 gal
